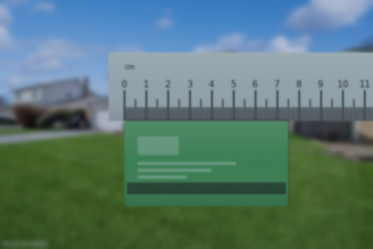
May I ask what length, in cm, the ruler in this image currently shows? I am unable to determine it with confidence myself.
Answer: 7.5 cm
